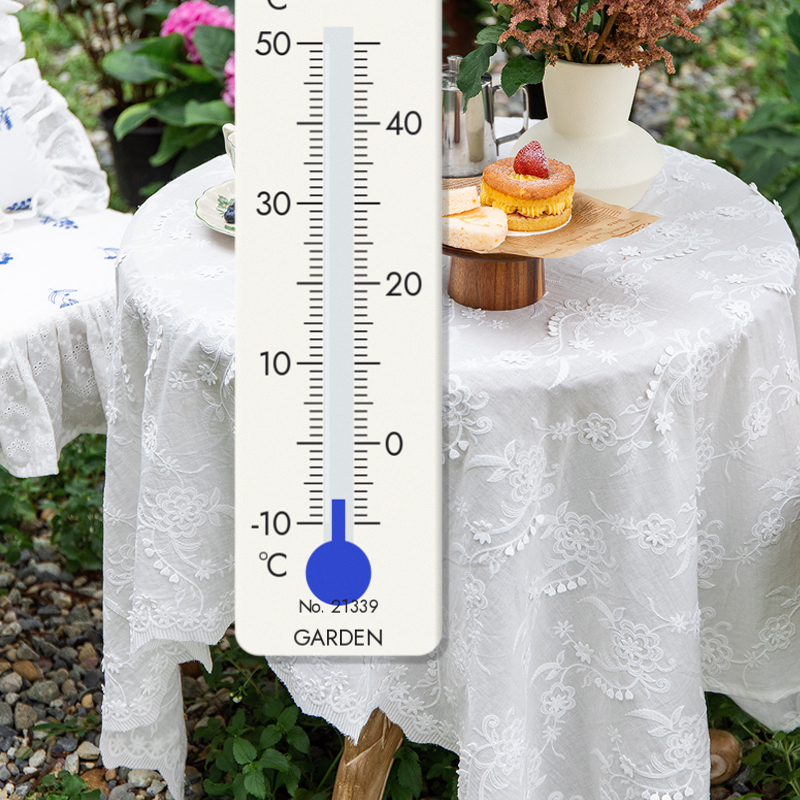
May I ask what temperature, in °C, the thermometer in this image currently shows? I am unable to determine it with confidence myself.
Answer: -7 °C
